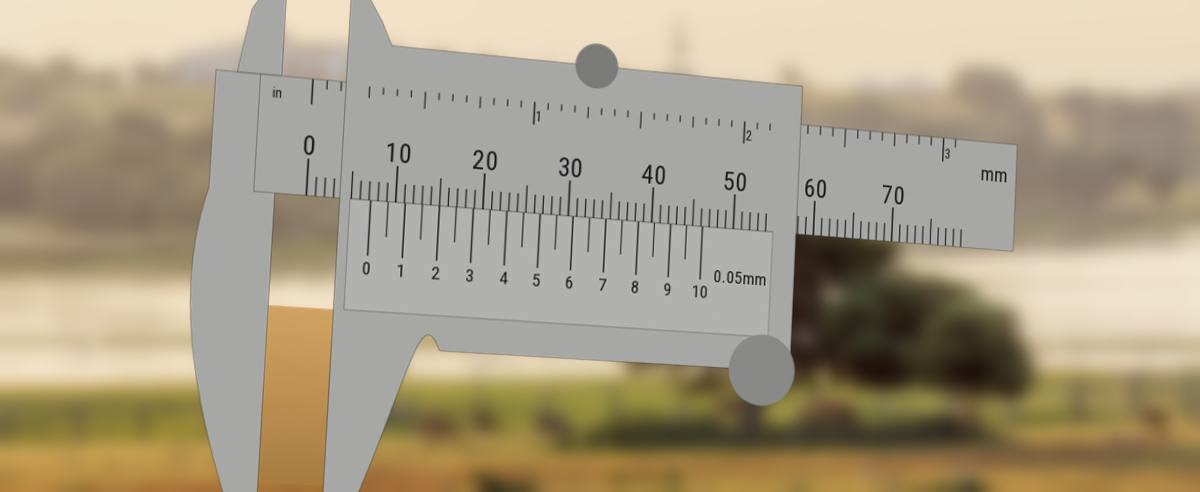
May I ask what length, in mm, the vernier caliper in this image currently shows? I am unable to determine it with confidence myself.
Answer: 7.2 mm
